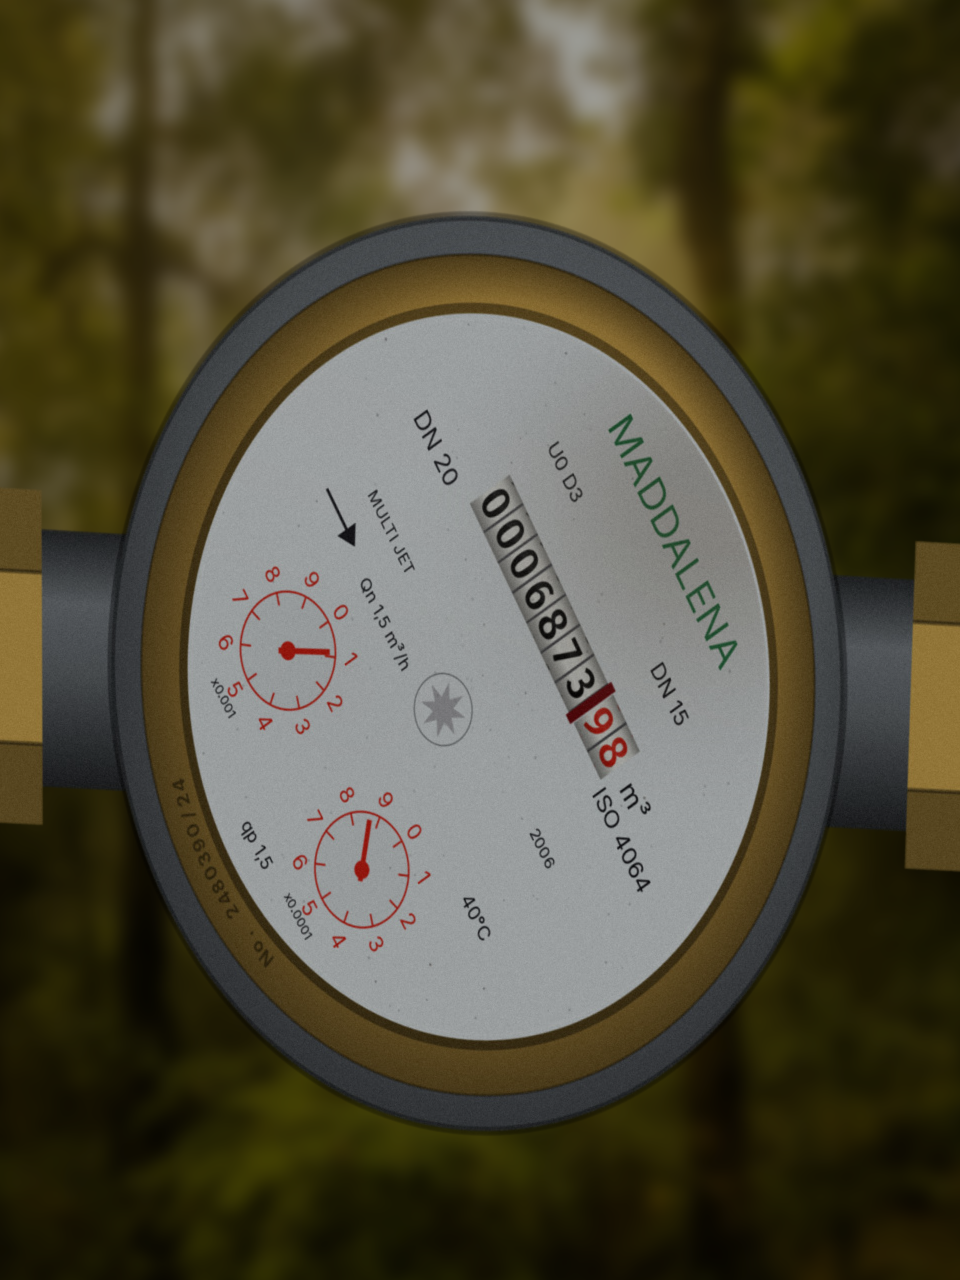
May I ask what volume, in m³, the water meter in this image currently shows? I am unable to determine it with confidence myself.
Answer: 6873.9808 m³
